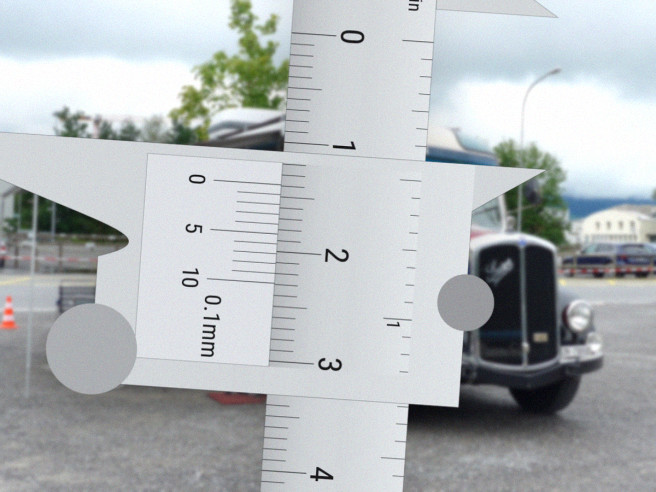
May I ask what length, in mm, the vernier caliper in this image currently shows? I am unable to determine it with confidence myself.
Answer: 13.9 mm
